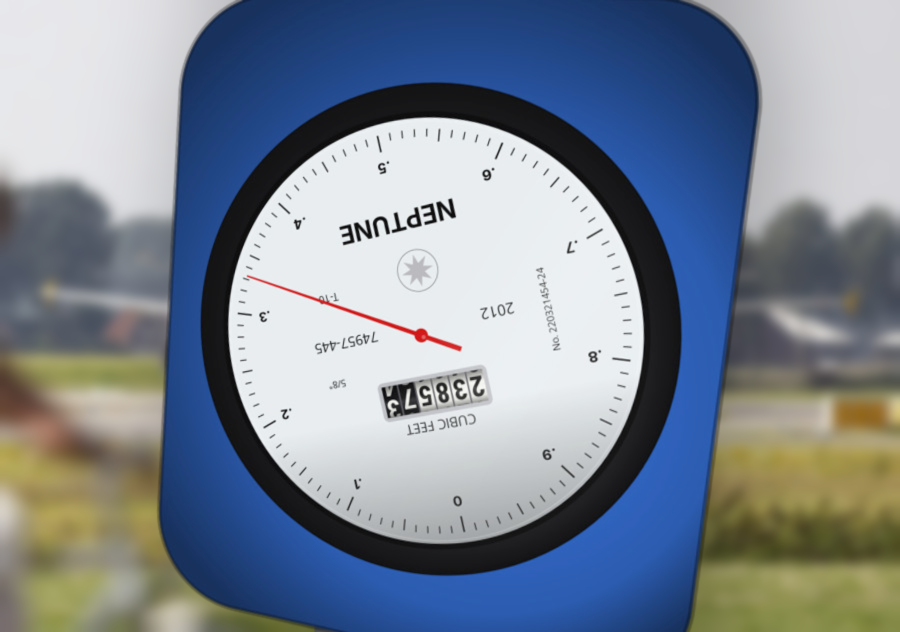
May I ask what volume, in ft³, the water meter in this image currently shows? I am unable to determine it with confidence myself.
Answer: 238573.33 ft³
